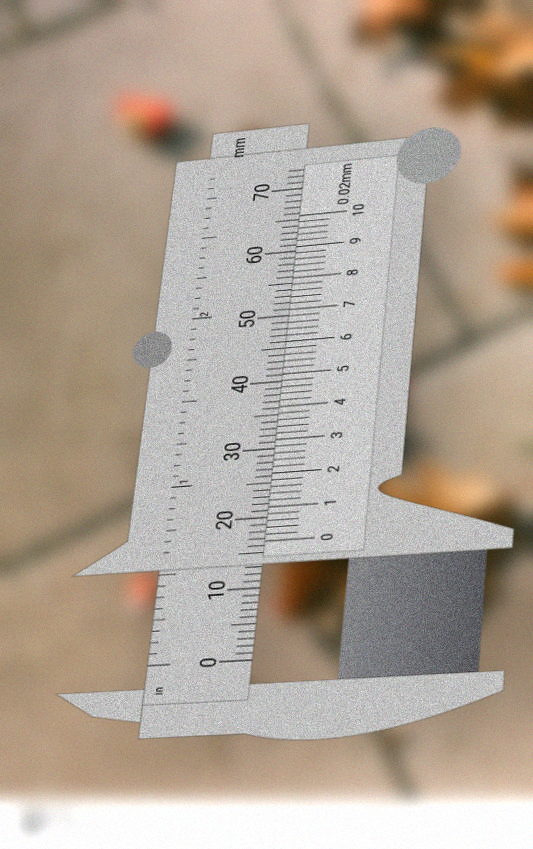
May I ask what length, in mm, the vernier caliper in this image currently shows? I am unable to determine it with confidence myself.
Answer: 16.6 mm
